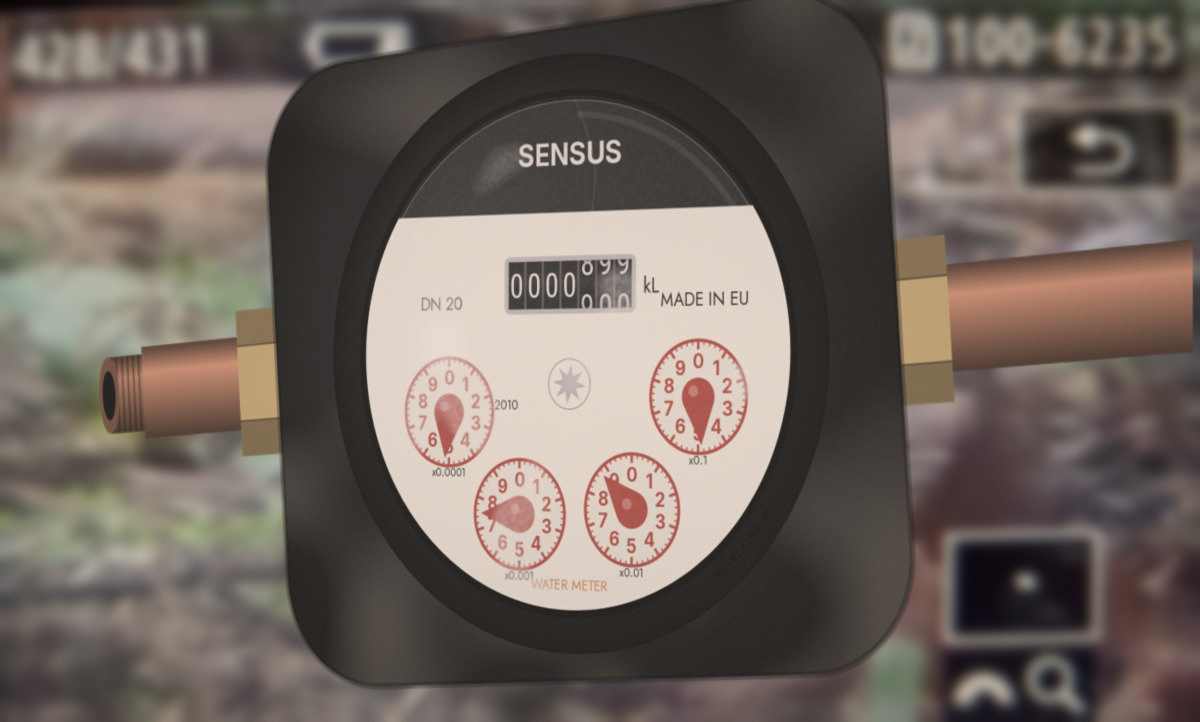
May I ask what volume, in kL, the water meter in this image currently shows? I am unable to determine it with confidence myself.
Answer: 899.4875 kL
